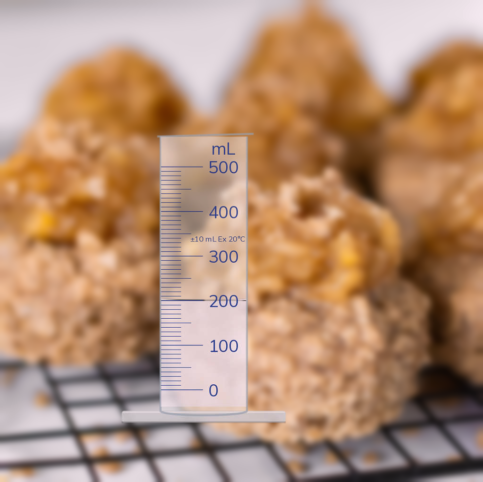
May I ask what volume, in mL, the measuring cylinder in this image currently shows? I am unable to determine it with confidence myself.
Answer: 200 mL
